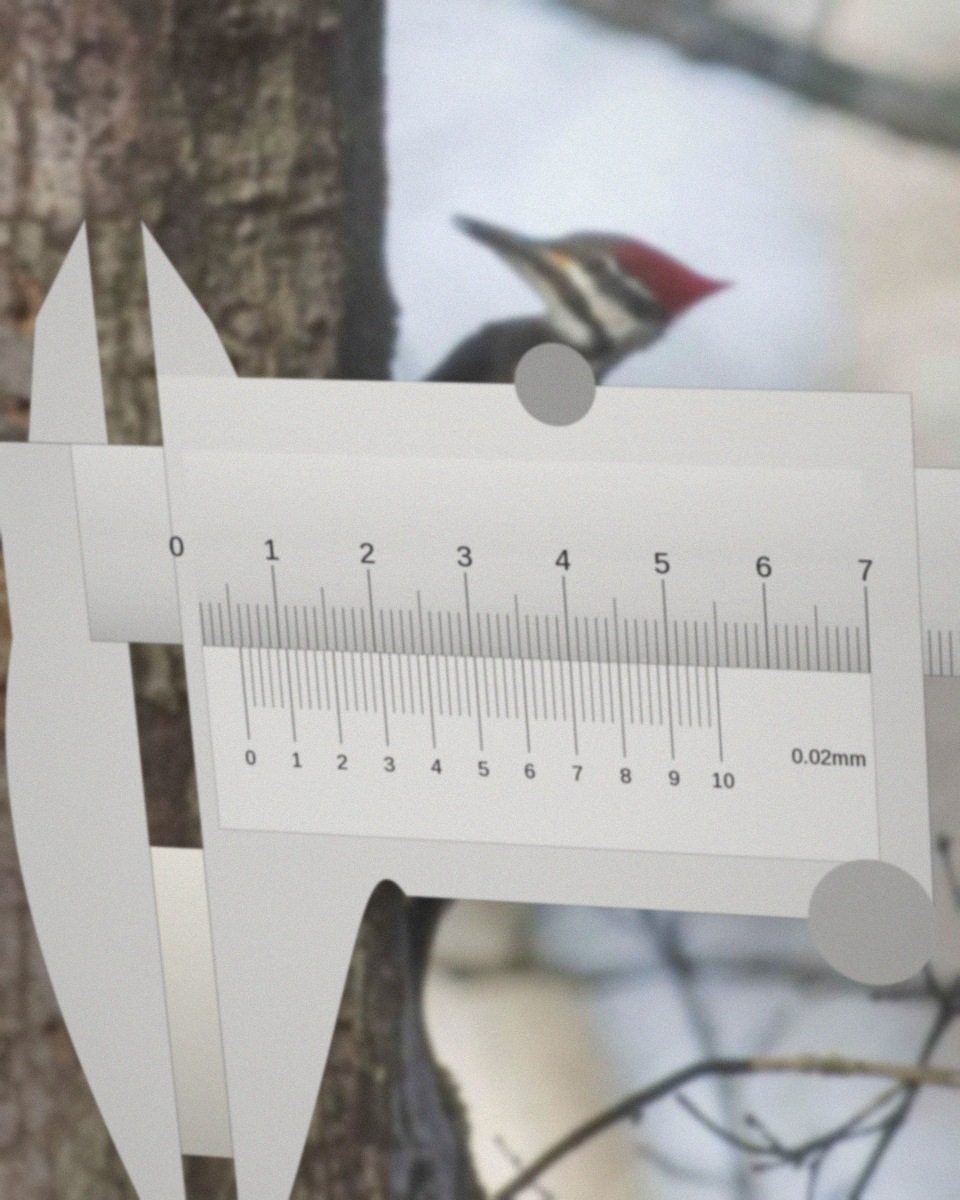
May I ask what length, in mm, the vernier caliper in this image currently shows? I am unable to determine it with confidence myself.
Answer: 5.8 mm
